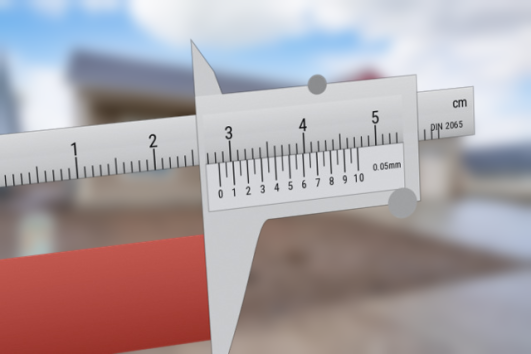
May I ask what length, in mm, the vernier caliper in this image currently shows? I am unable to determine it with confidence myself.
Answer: 28.4 mm
